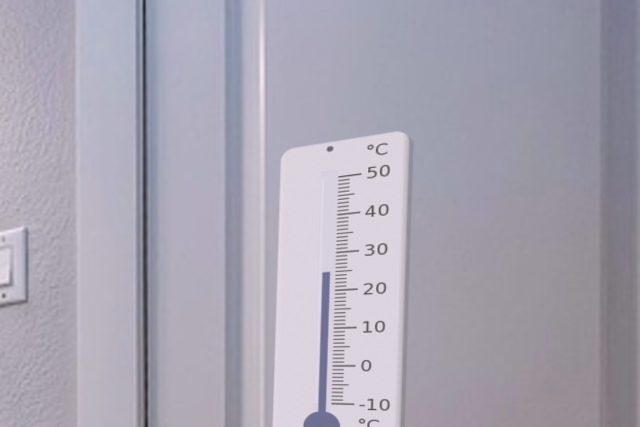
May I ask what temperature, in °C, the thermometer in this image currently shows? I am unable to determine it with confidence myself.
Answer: 25 °C
